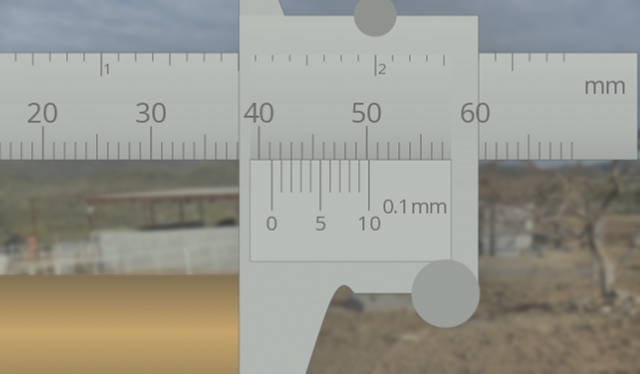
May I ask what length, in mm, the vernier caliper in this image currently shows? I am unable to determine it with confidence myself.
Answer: 41.2 mm
